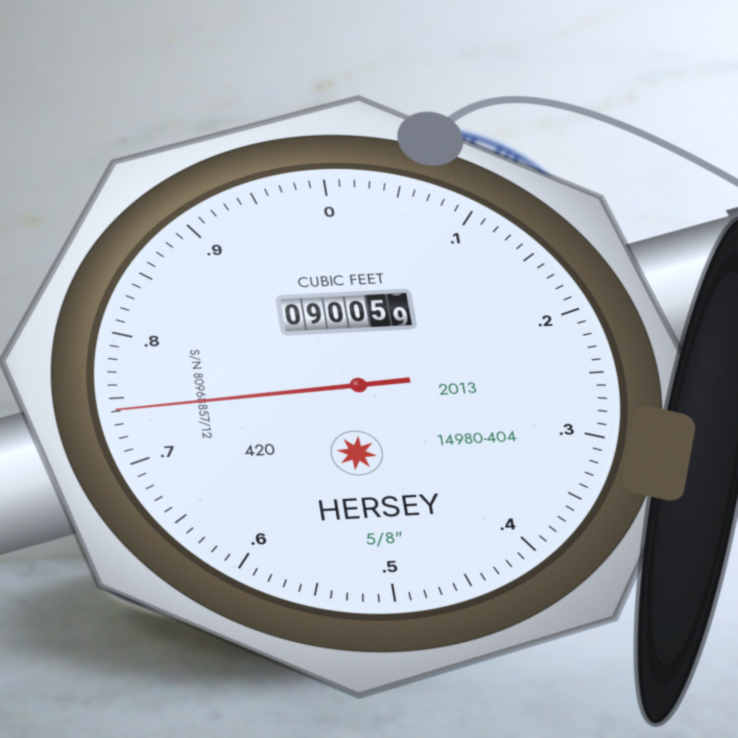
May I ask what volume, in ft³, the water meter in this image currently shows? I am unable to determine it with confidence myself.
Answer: 90058.74 ft³
